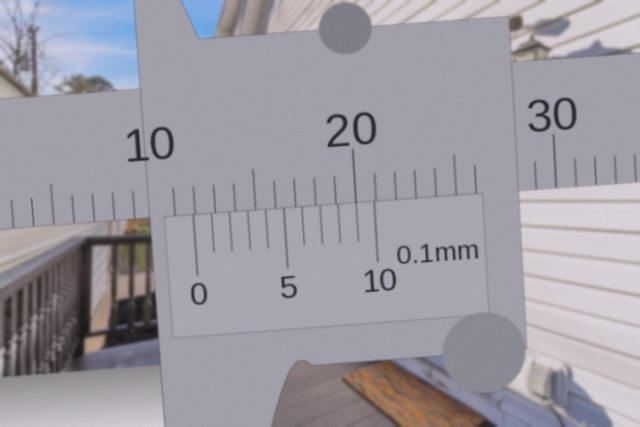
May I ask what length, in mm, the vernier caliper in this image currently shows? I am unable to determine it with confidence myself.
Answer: 11.9 mm
